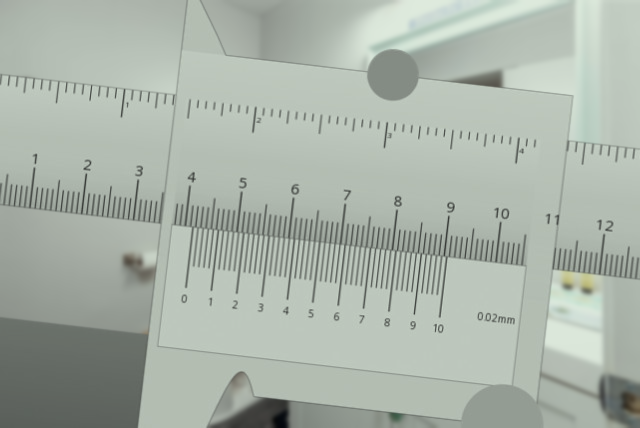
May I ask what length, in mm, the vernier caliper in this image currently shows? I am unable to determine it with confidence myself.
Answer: 41.5 mm
